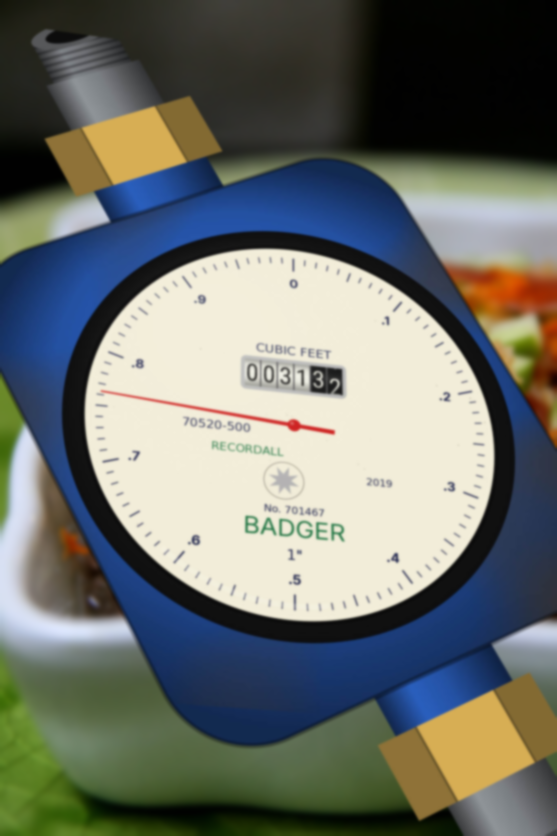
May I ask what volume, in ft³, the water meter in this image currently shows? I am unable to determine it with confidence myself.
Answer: 3131.76 ft³
